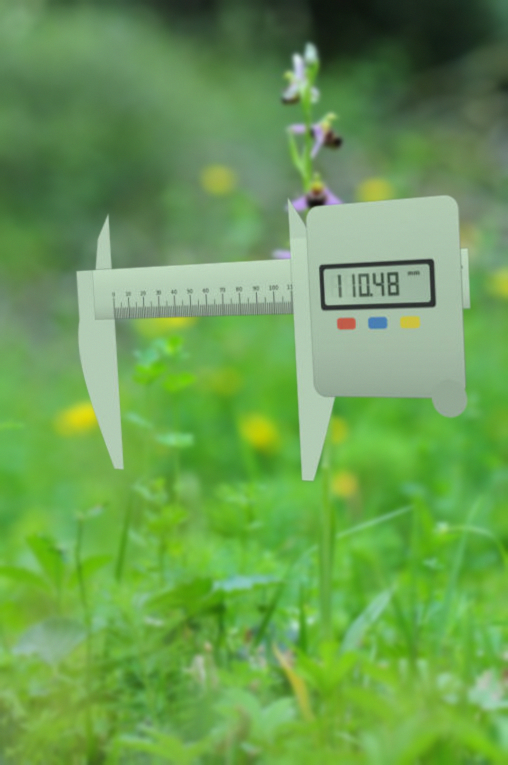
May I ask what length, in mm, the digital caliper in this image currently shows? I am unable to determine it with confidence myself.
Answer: 110.48 mm
